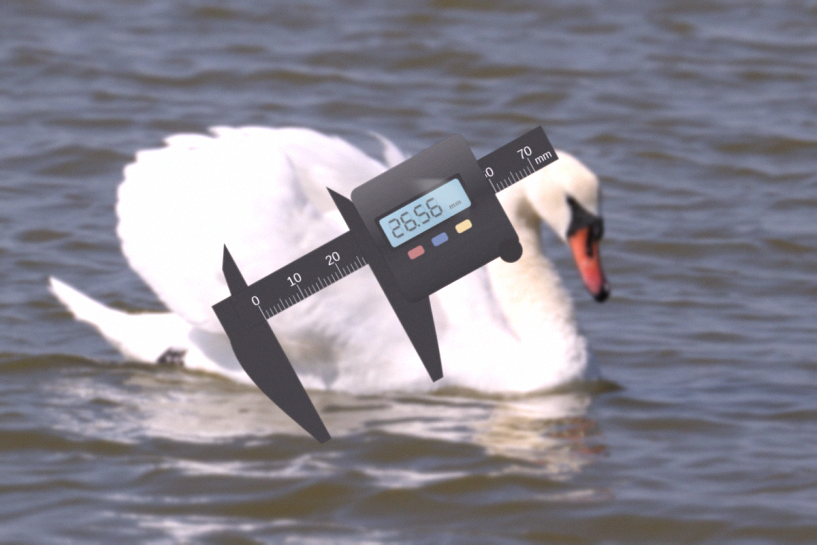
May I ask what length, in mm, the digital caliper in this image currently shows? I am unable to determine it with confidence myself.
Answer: 26.56 mm
